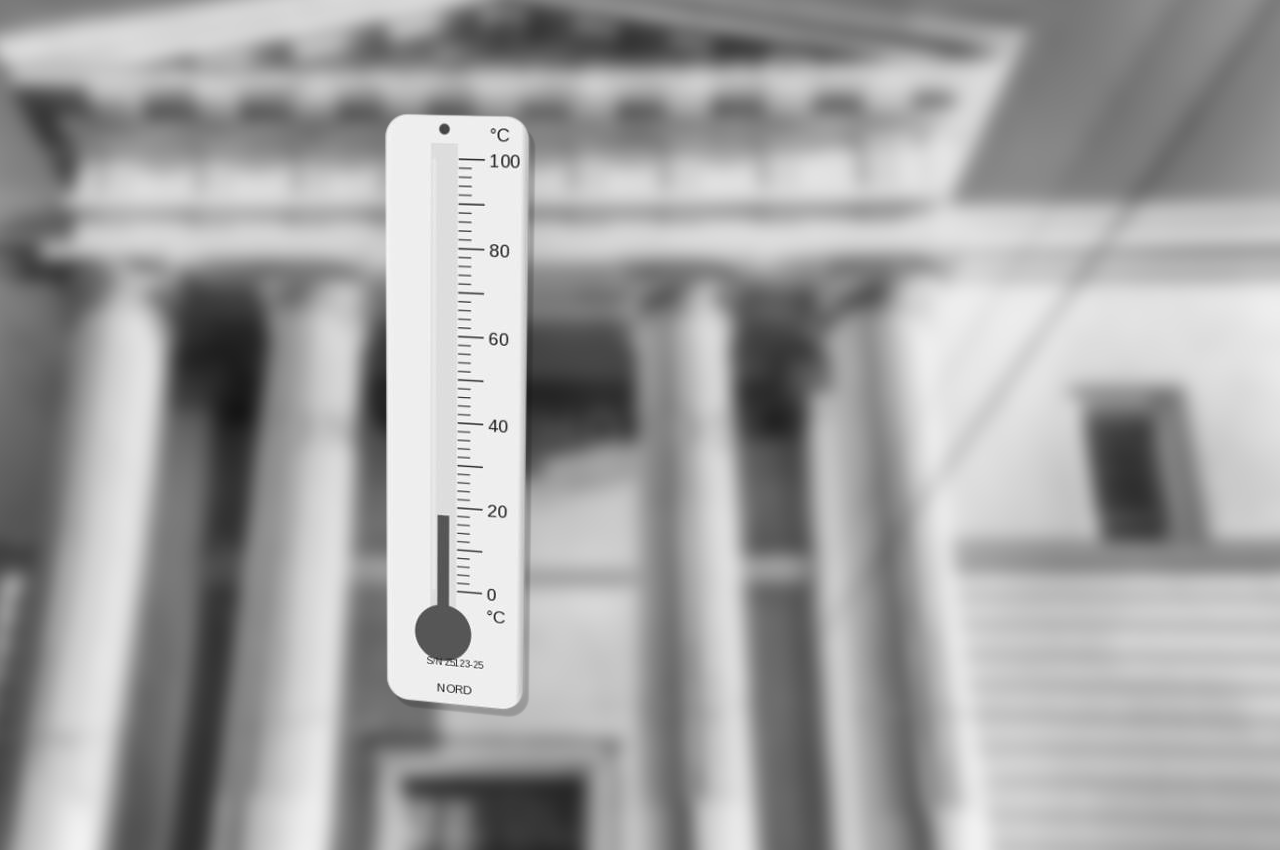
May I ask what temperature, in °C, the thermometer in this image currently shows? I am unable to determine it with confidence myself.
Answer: 18 °C
